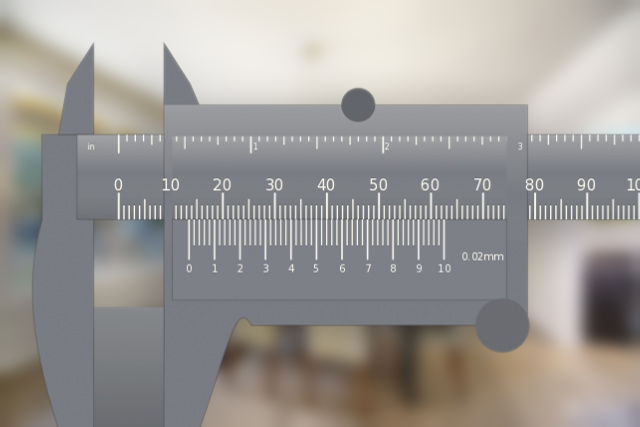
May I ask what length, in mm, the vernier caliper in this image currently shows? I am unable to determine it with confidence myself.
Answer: 13.5 mm
